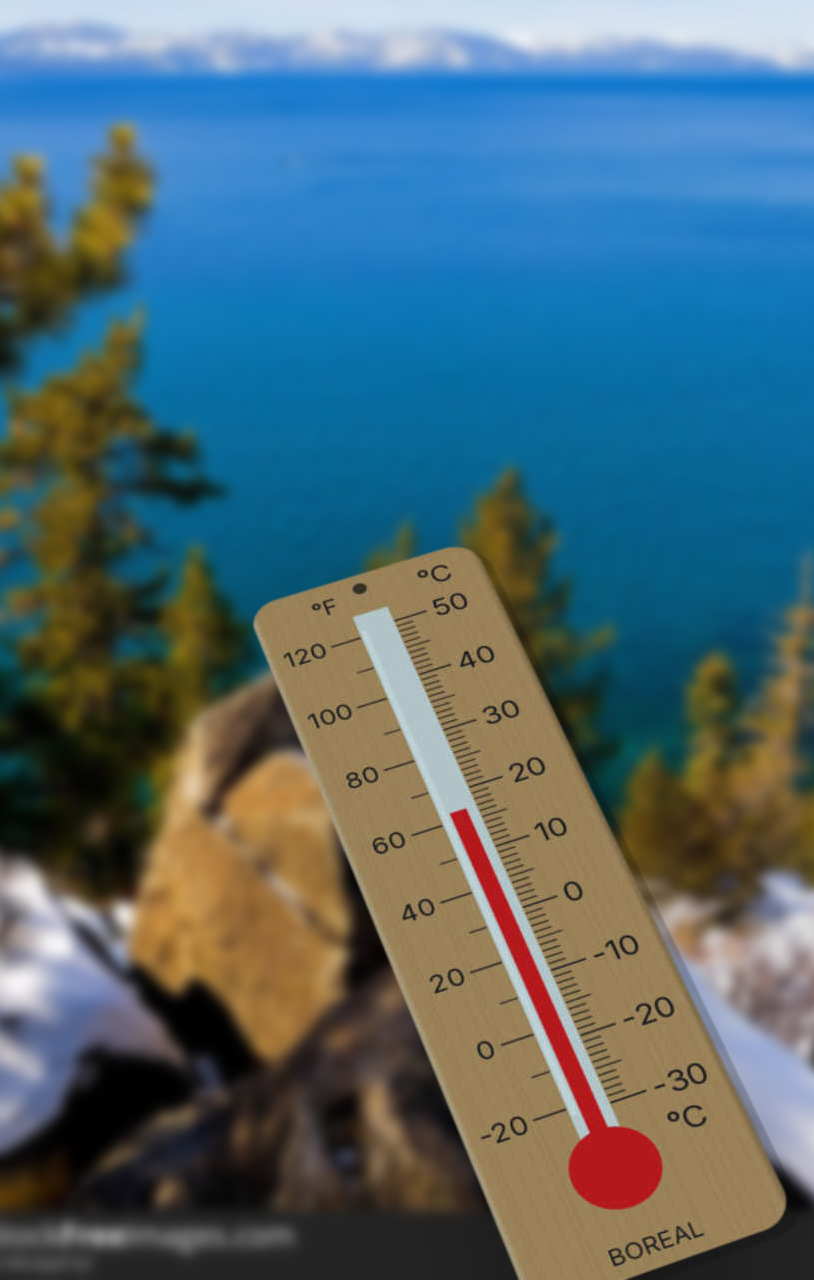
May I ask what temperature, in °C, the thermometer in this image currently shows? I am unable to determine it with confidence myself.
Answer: 17 °C
